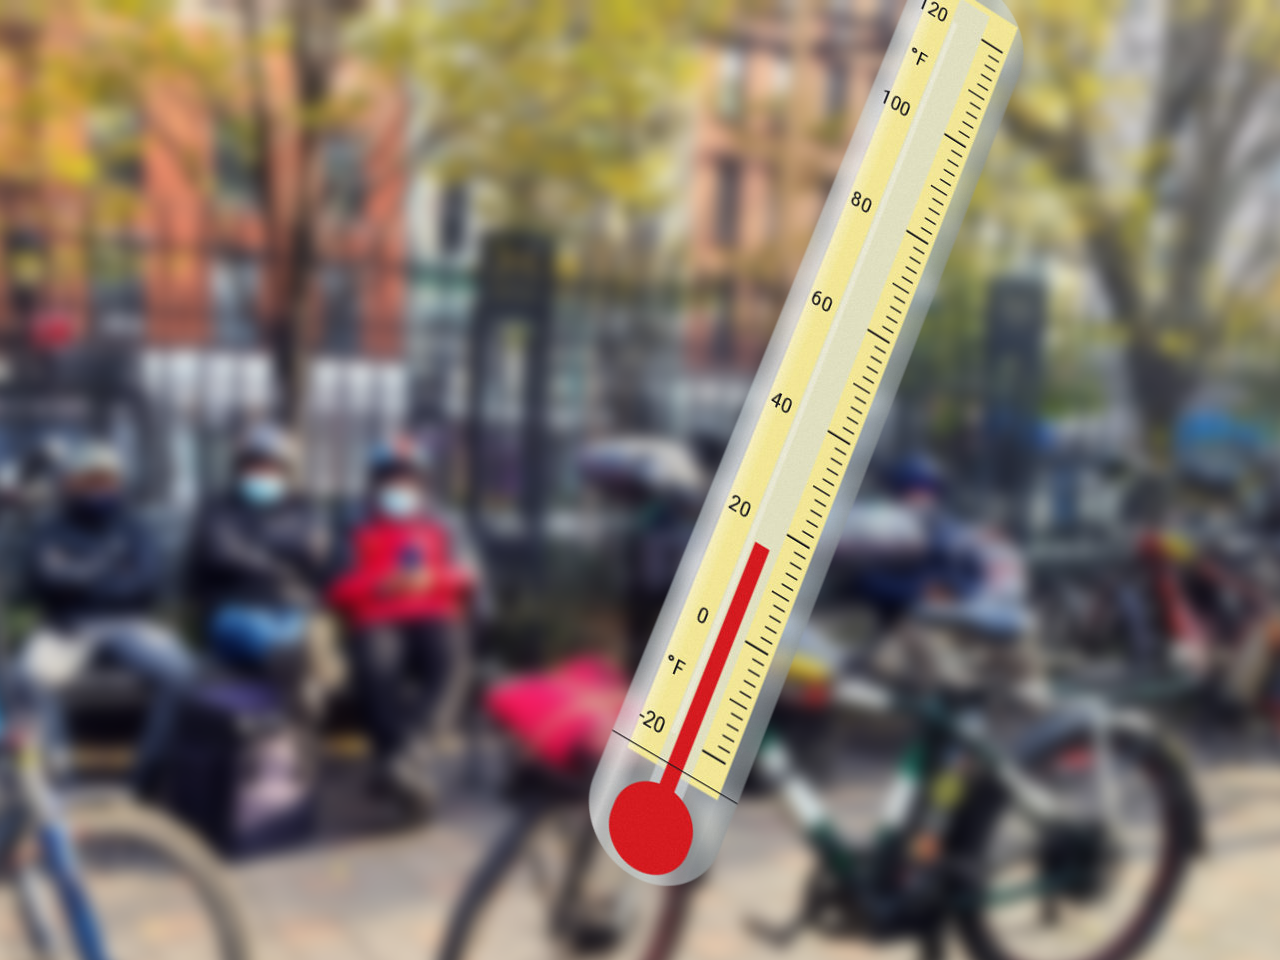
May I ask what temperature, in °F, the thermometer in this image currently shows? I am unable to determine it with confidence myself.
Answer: 16 °F
